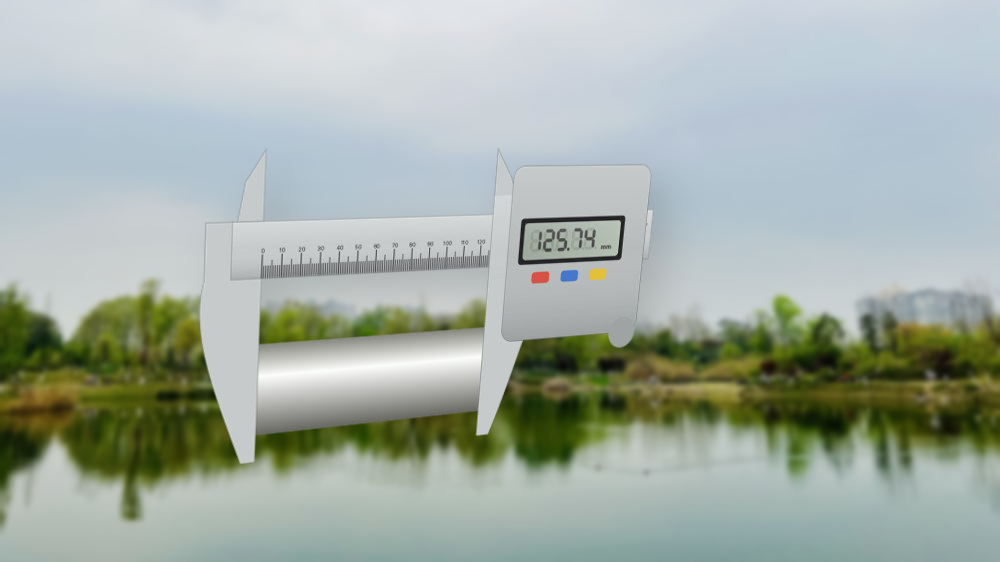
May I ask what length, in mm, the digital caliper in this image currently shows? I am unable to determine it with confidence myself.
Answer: 125.74 mm
